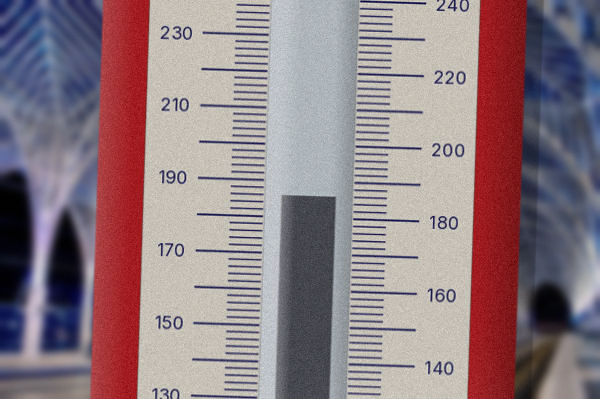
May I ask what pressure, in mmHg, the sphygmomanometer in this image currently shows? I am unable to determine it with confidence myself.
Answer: 186 mmHg
